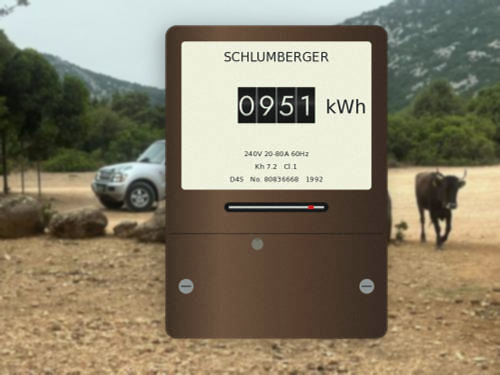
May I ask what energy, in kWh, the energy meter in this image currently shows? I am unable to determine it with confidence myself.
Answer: 951 kWh
